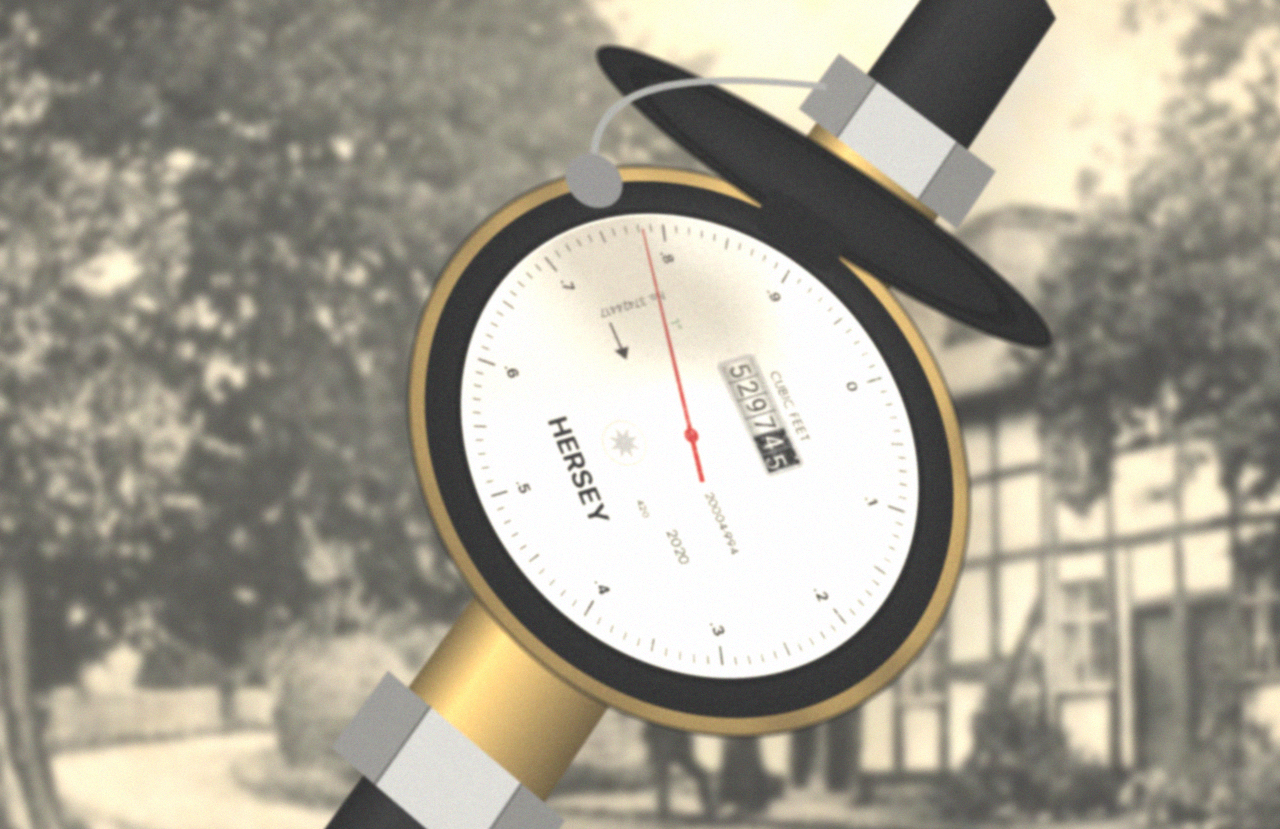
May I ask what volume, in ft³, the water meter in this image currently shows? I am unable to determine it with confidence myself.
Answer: 529744.78 ft³
